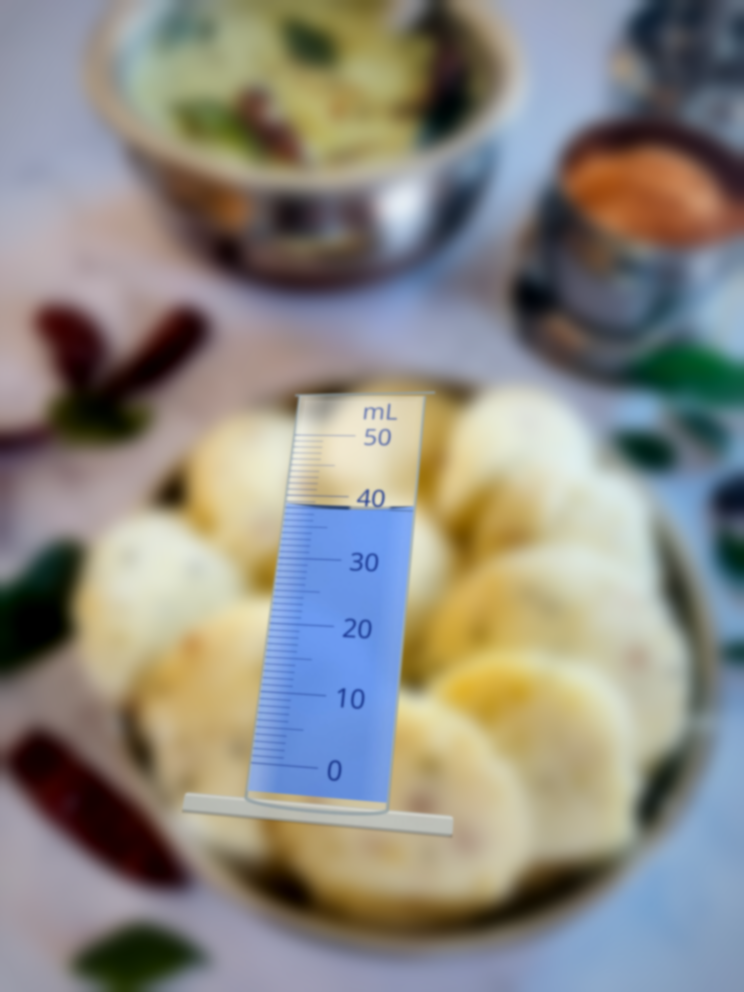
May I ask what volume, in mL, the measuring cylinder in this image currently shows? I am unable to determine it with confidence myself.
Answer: 38 mL
